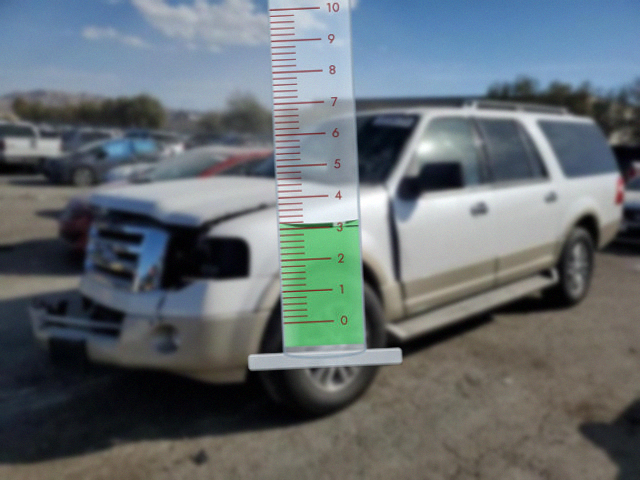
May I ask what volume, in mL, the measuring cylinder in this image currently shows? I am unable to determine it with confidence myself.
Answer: 3 mL
